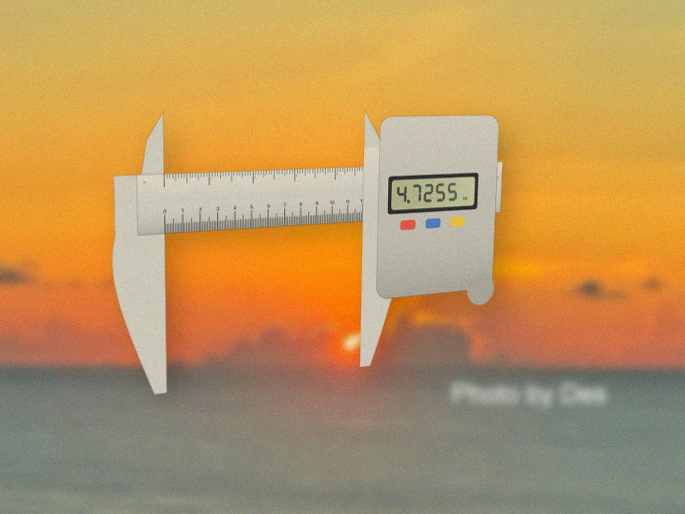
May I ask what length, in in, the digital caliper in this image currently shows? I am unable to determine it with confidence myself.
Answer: 4.7255 in
